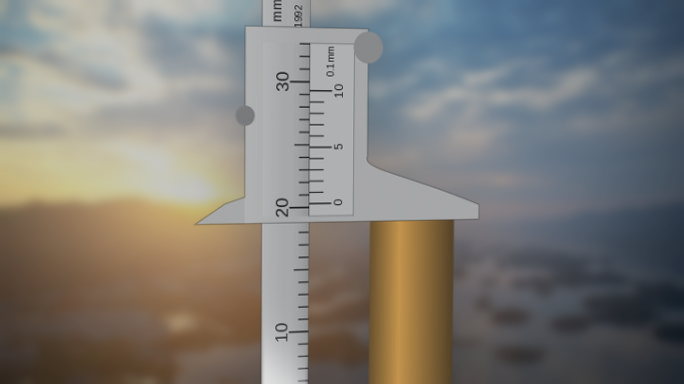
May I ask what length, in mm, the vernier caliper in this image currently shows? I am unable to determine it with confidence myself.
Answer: 20.3 mm
